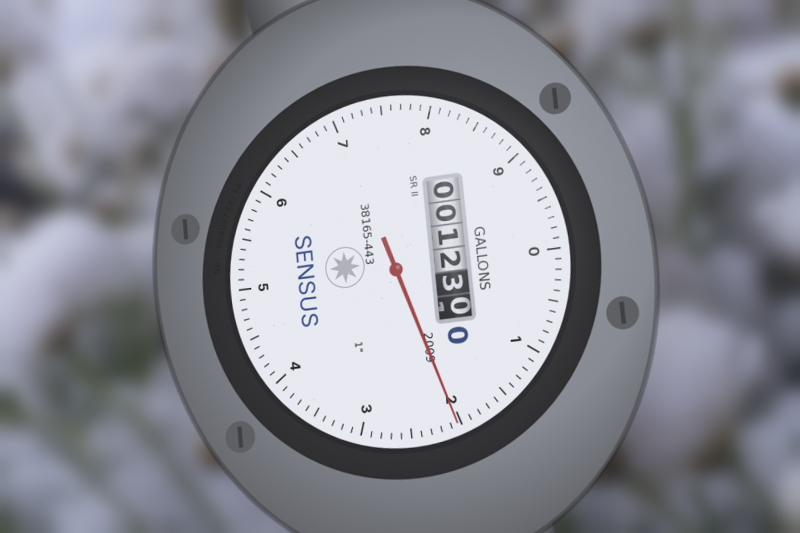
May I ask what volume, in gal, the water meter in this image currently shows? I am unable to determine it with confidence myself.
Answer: 12302.0 gal
